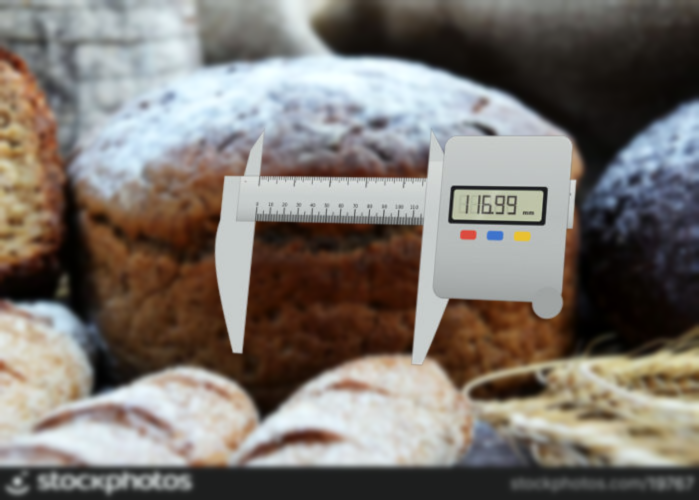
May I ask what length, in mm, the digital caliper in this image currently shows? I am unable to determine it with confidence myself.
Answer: 116.99 mm
